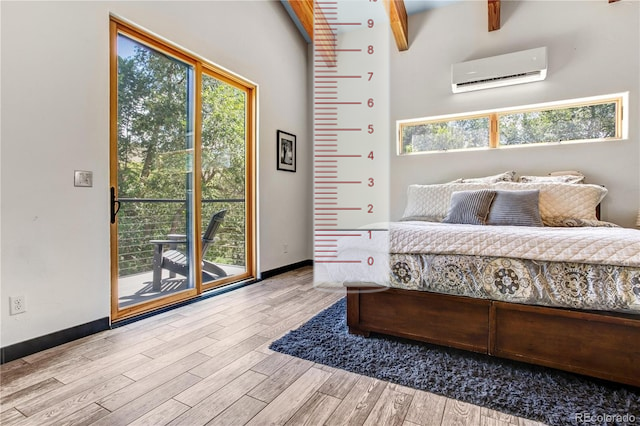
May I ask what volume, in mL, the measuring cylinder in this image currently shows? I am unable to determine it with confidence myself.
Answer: 1.2 mL
